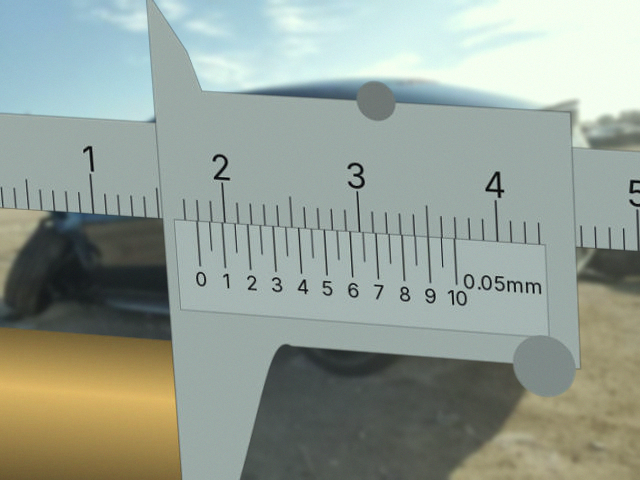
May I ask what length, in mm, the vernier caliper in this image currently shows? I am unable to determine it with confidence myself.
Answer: 17.9 mm
